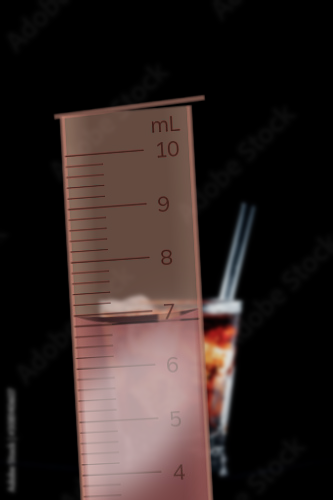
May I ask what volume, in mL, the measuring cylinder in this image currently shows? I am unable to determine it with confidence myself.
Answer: 6.8 mL
